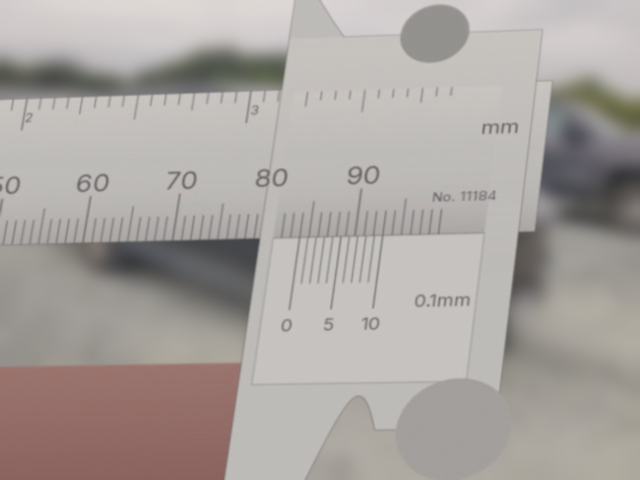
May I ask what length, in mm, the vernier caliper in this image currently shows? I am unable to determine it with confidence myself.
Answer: 84.0 mm
